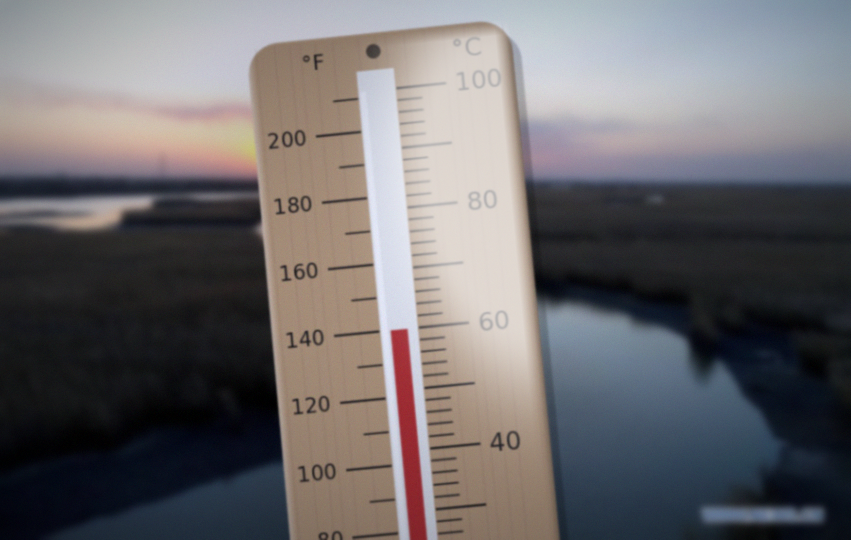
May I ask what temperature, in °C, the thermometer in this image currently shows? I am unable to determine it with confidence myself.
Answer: 60 °C
